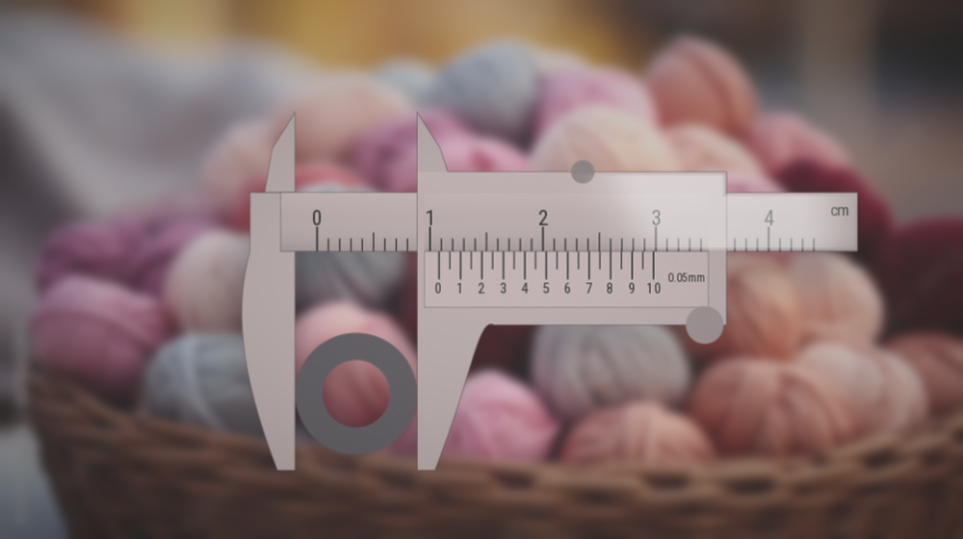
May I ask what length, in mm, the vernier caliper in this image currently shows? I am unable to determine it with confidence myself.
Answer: 10.8 mm
